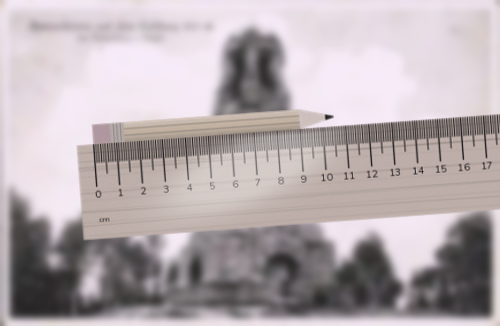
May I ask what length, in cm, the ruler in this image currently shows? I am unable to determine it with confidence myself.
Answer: 10.5 cm
